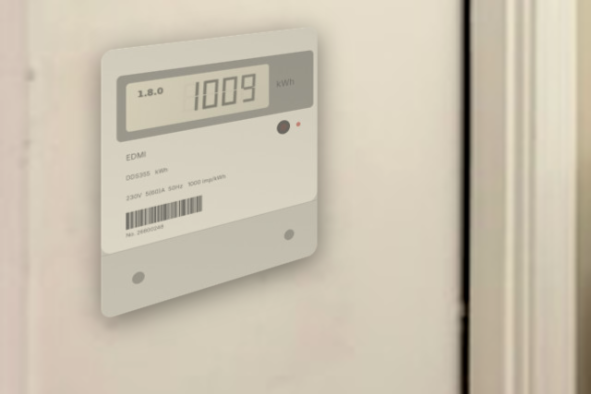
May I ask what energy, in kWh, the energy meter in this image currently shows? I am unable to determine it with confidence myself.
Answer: 1009 kWh
